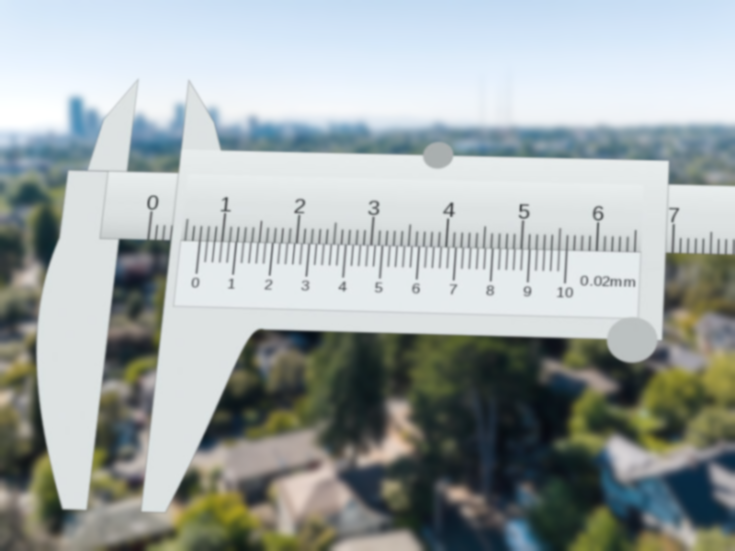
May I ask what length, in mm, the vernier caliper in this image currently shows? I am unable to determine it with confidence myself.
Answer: 7.0 mm
